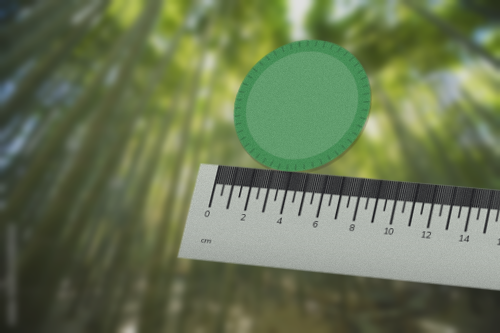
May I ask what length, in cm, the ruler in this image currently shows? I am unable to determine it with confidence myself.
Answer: 7.5 cm
